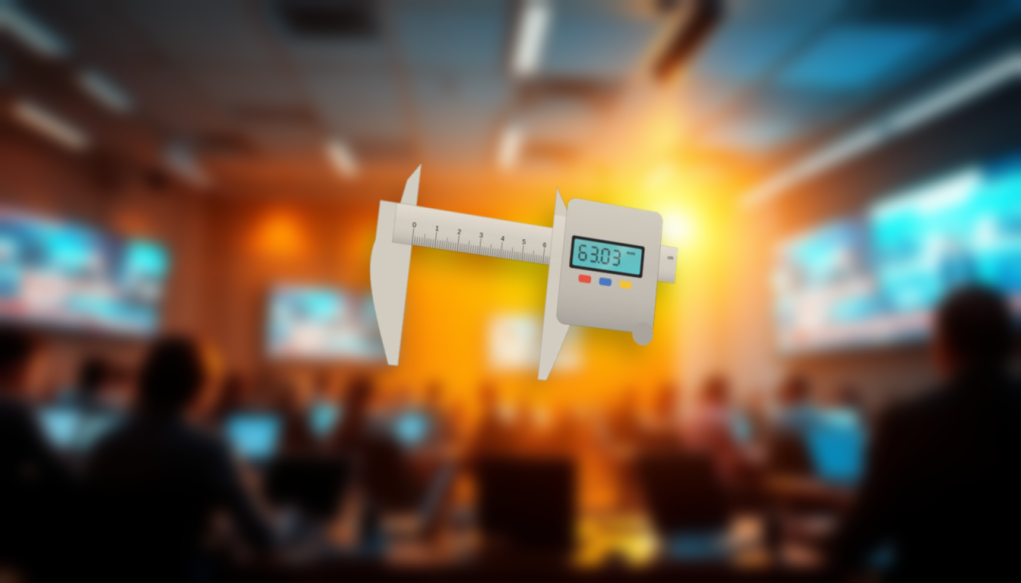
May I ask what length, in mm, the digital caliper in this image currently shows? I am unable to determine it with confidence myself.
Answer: 63.03 mm
